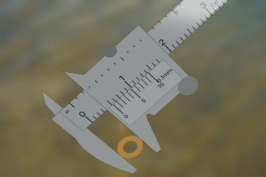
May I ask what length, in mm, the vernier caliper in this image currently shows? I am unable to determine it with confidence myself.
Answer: 5.2 mm
